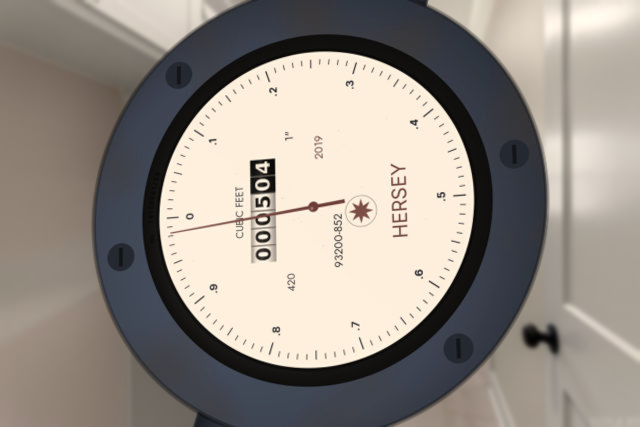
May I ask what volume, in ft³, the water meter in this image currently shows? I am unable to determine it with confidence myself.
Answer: 503.98 ft³
